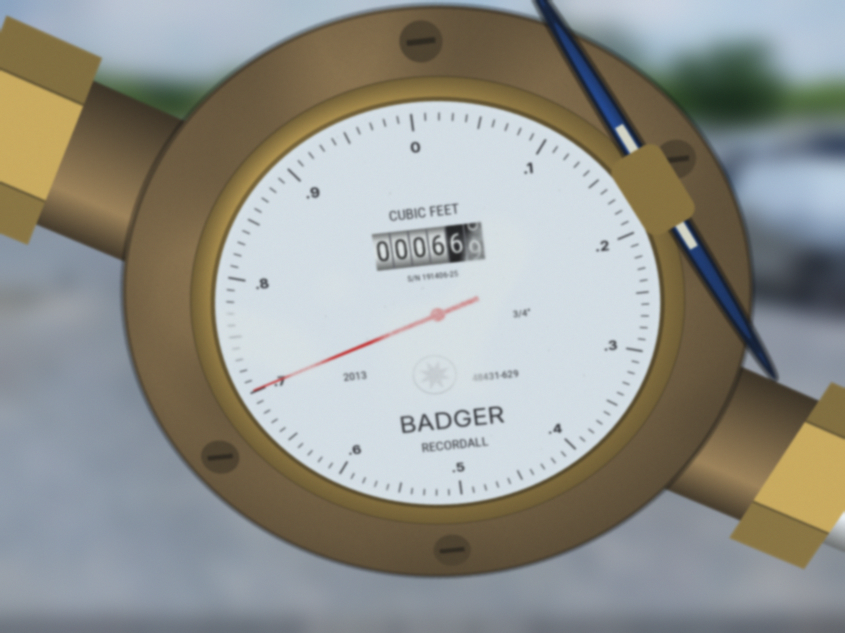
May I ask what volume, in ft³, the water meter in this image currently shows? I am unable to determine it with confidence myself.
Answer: 668.70 ft³
